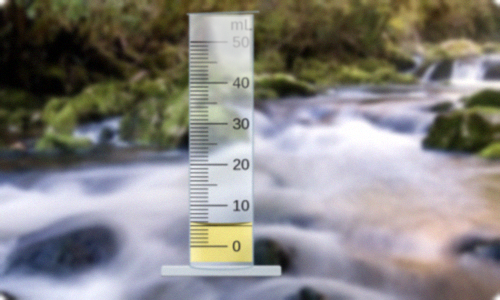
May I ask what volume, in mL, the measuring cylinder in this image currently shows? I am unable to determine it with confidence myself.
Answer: 5 mL
